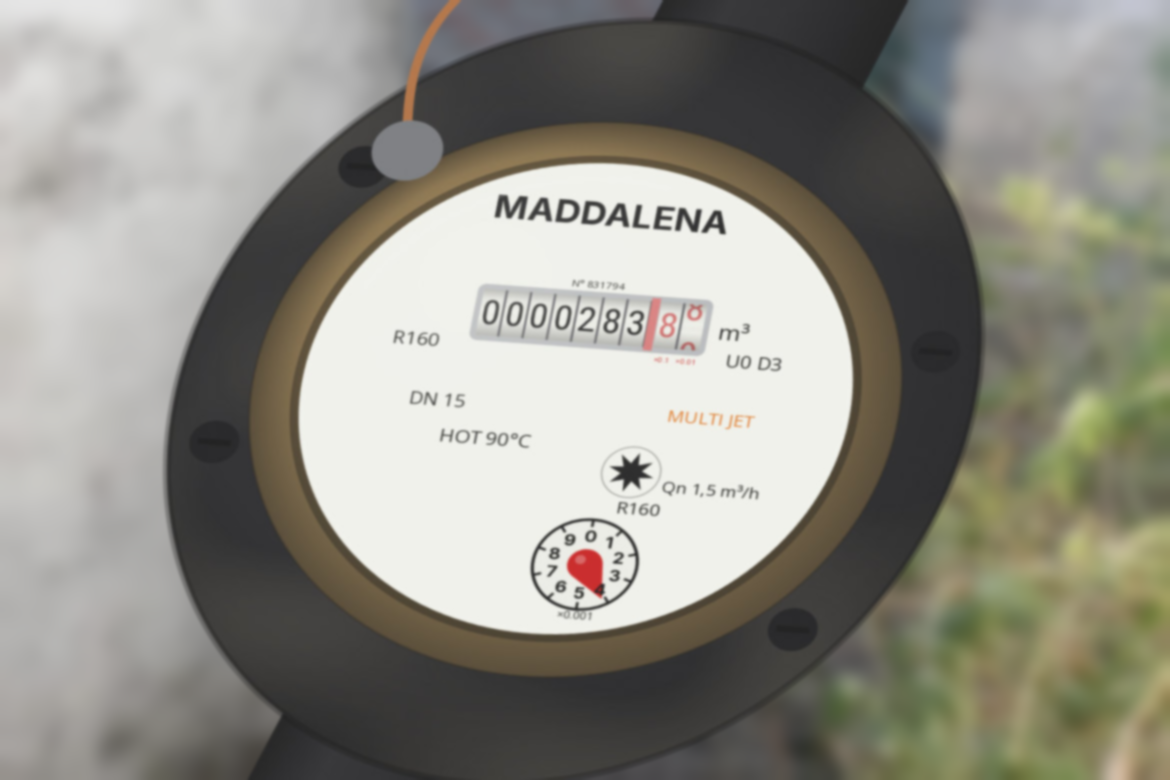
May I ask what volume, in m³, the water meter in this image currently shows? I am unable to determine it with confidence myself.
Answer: 283.884 m³
